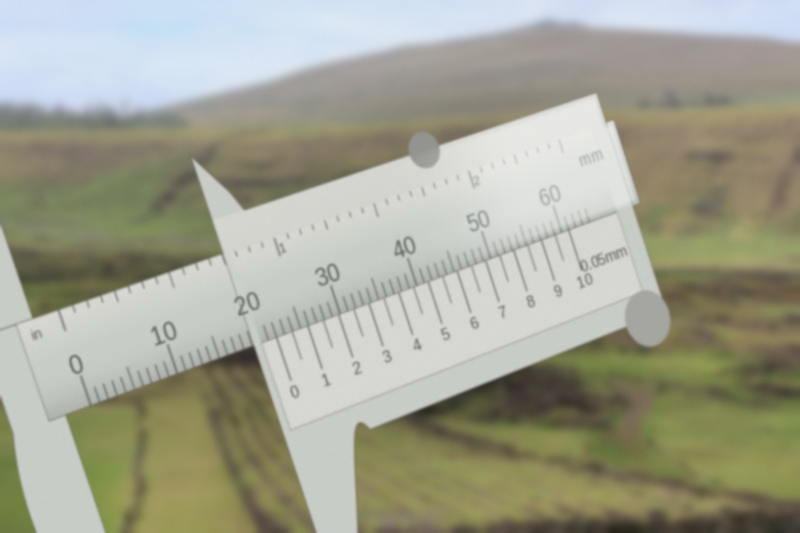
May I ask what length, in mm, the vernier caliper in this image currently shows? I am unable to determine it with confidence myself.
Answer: 22.0 mm
